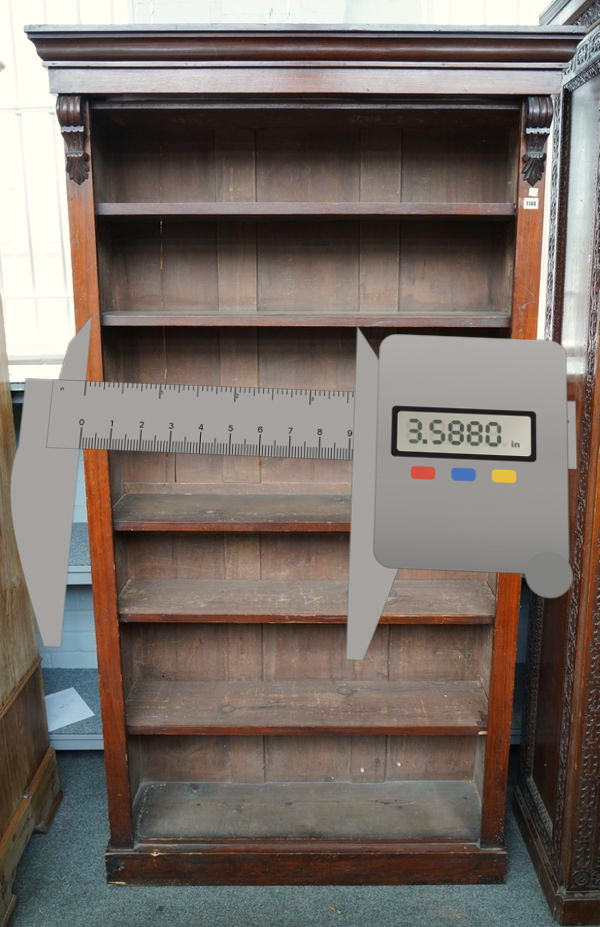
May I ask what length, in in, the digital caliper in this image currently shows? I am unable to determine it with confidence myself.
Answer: 3.5880 in
